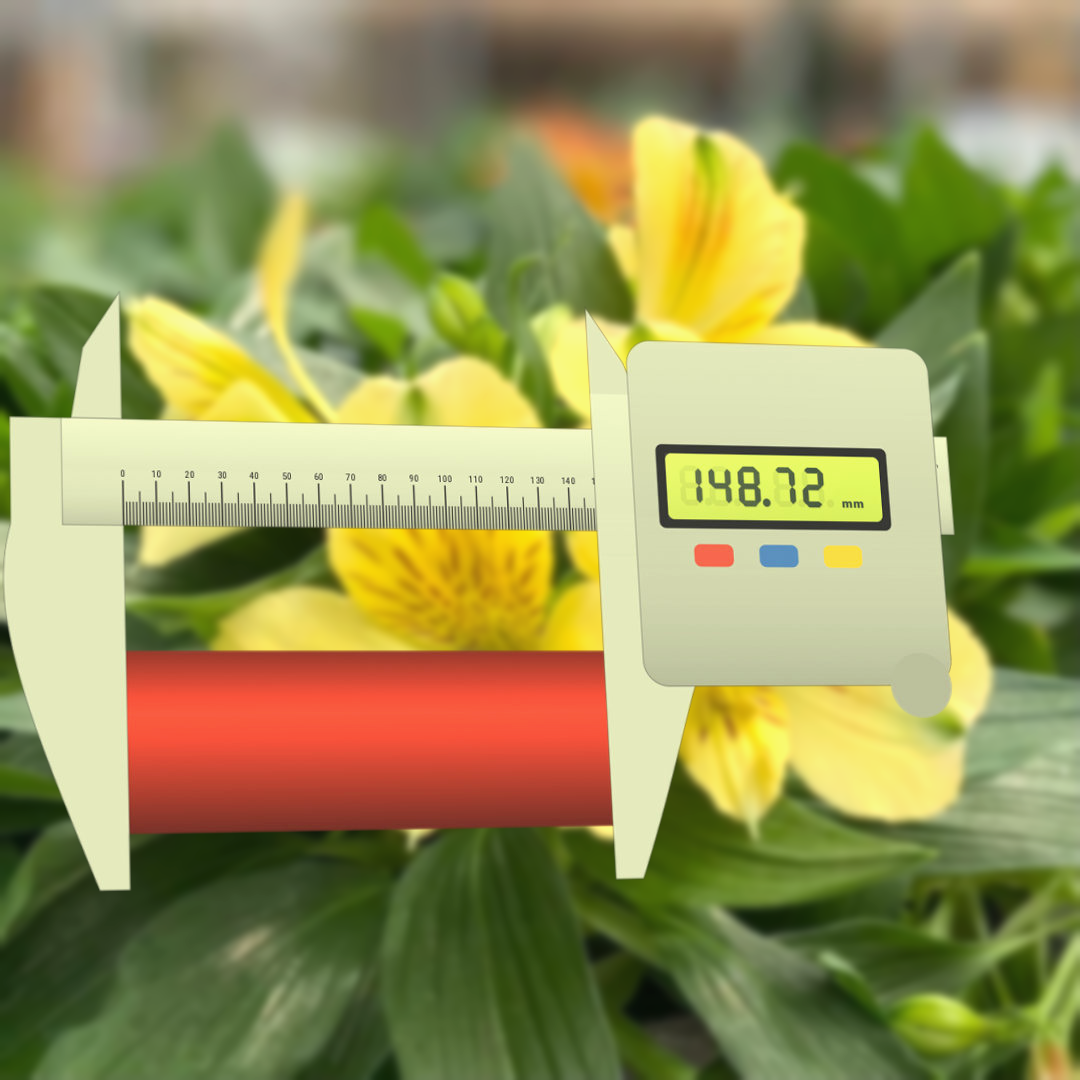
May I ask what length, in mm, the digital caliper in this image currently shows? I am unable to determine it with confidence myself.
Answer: 148.72 mm
